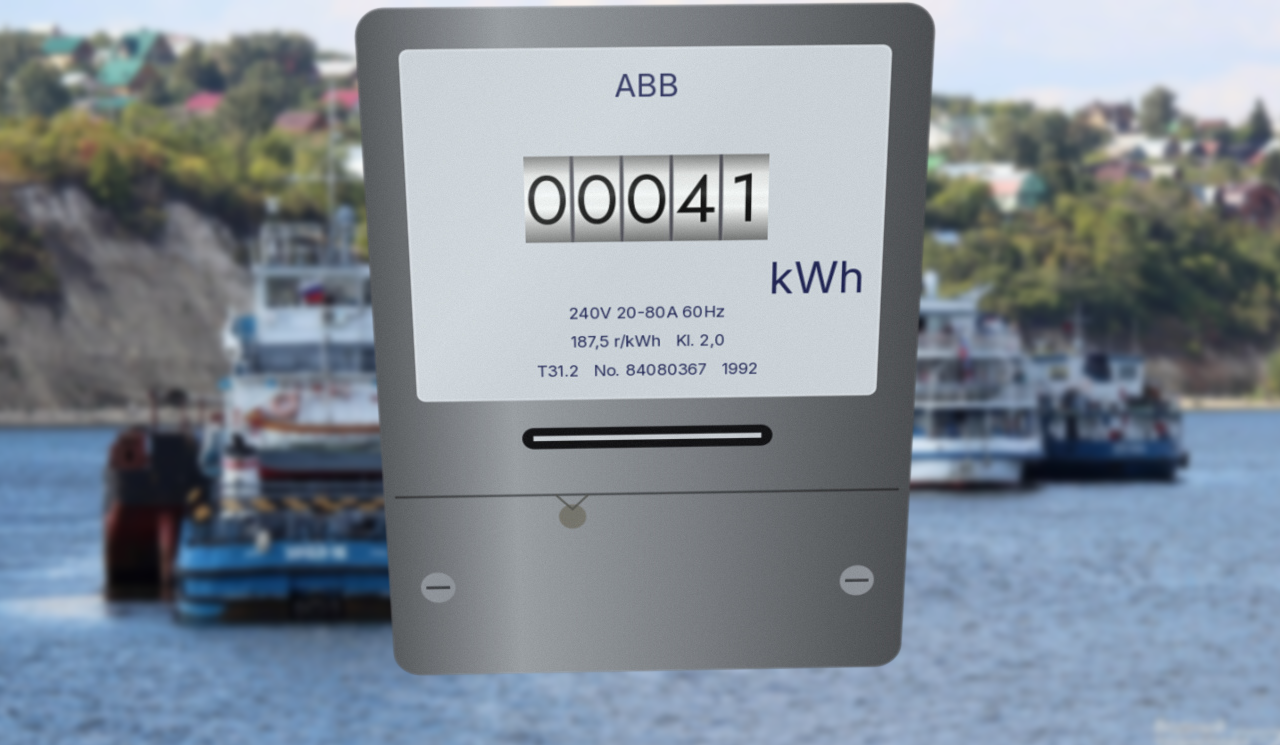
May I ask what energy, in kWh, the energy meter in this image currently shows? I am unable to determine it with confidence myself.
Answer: 41 kWh
